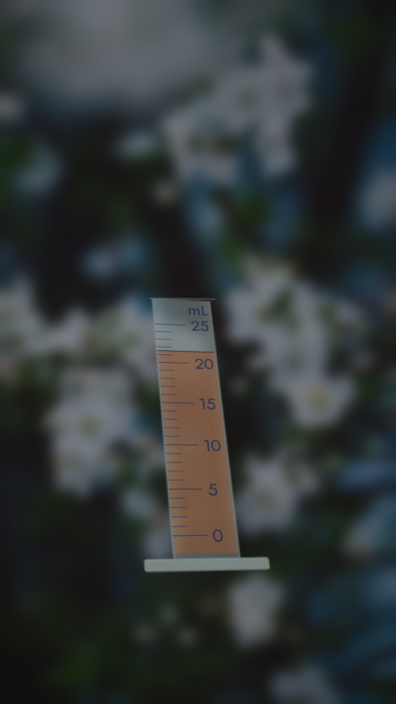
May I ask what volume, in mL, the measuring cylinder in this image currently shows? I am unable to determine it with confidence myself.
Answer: 21.5 mL
